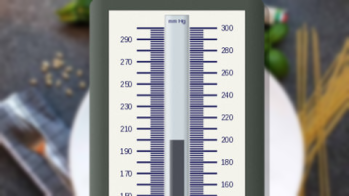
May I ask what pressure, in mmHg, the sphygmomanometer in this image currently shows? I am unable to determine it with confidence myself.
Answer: 200 mmHg
